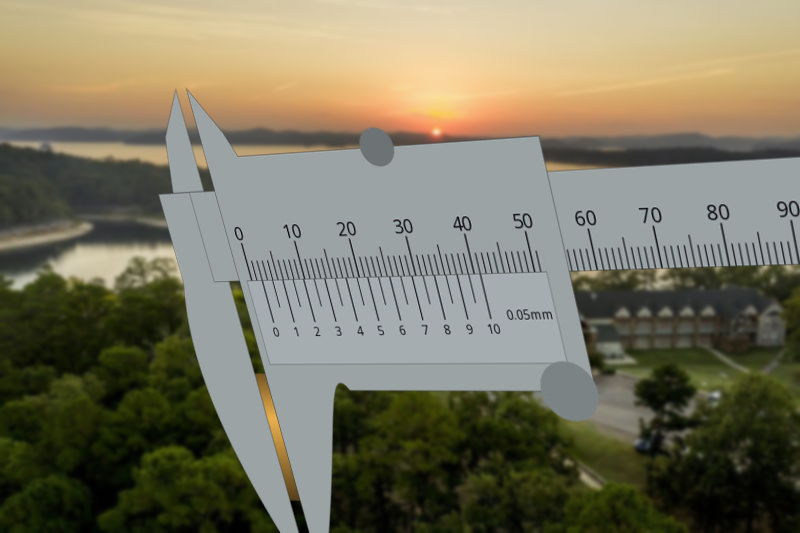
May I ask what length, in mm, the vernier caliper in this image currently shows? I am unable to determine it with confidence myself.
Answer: 2.0 mm
